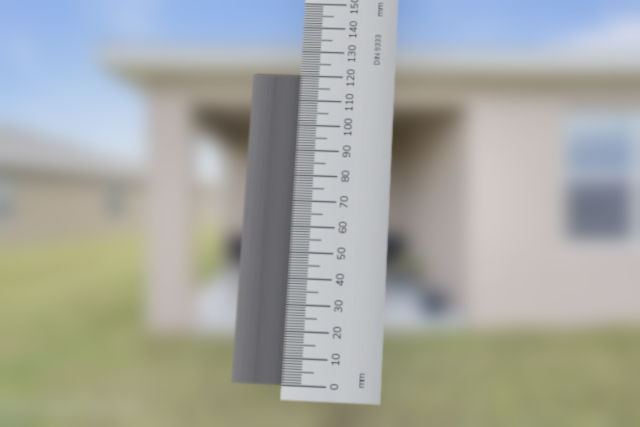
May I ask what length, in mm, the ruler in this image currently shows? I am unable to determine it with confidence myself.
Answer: 120 mm
